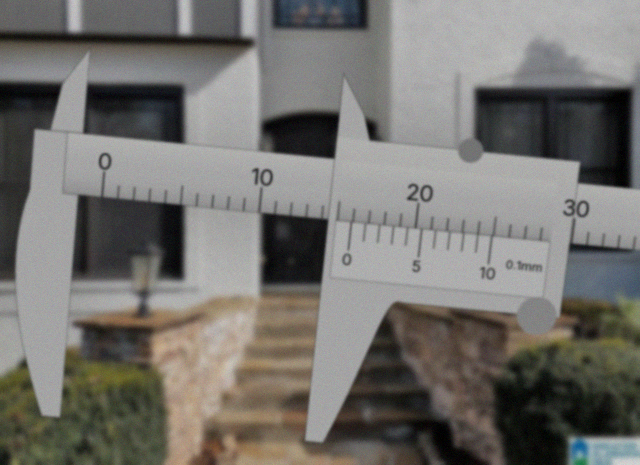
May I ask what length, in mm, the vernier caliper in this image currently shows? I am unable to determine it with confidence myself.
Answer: 15.9 mm
